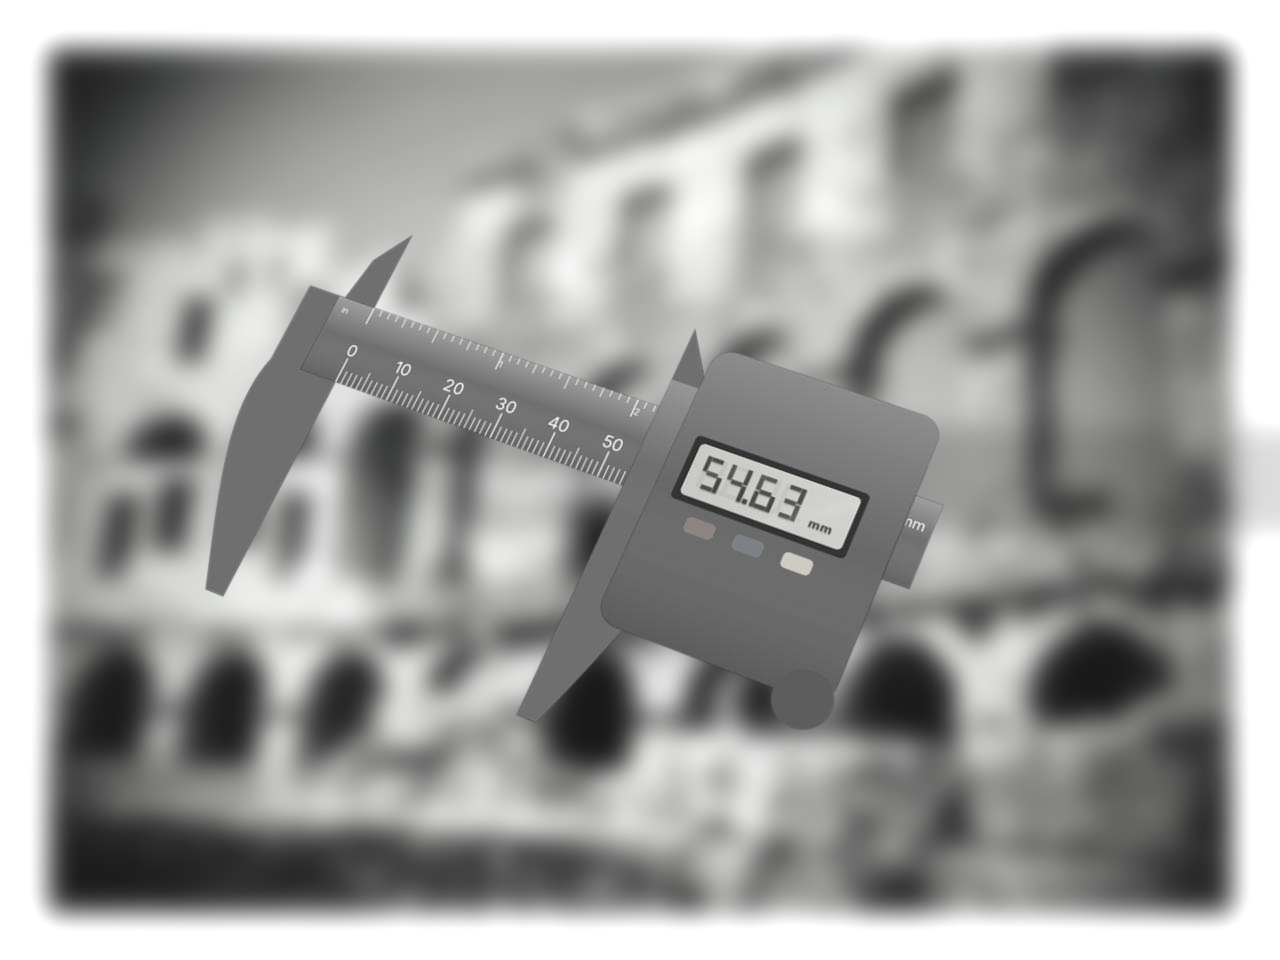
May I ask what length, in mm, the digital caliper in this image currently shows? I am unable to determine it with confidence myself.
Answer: 54.63 mm
